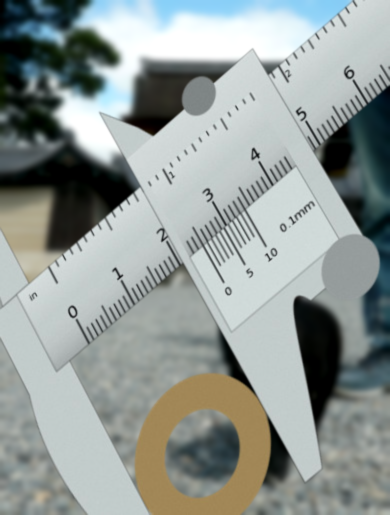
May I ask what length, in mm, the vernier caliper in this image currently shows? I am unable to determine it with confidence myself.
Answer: 25.0 mm
